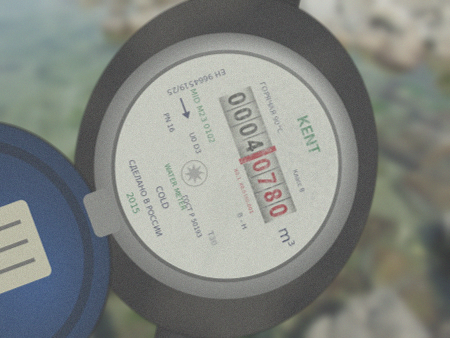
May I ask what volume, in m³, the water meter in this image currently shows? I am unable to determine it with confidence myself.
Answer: 4.0780 m³
